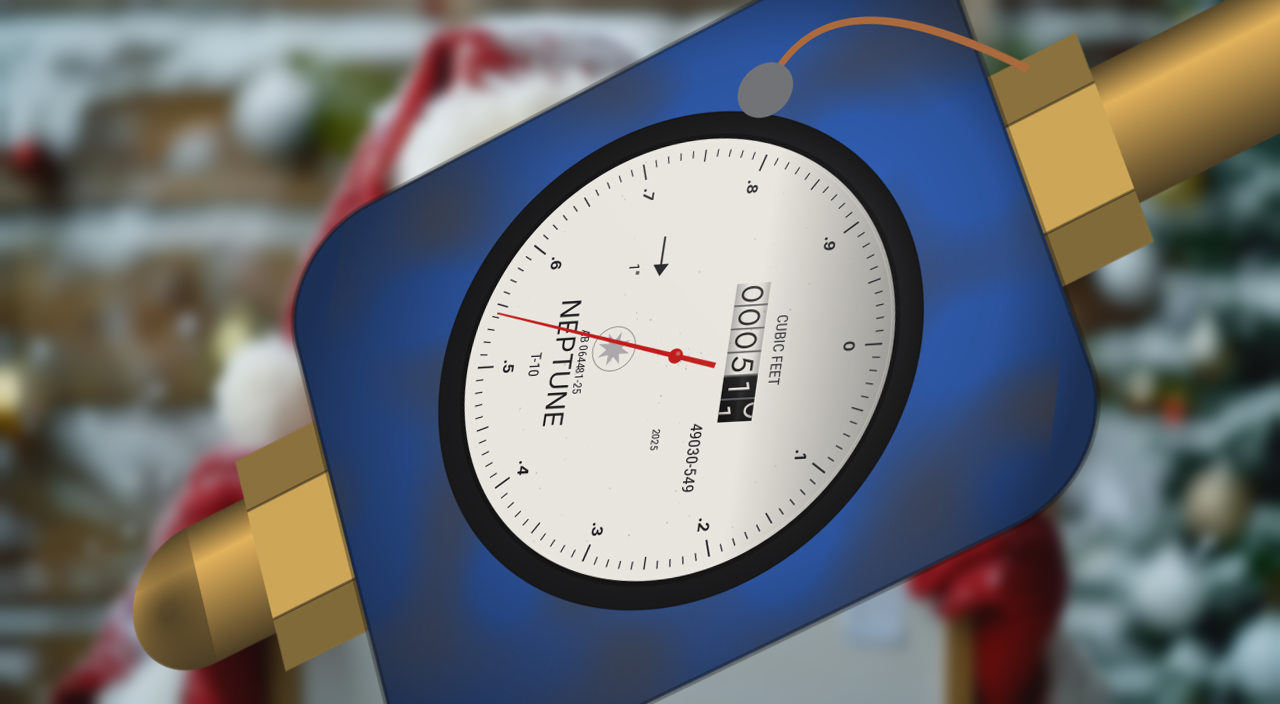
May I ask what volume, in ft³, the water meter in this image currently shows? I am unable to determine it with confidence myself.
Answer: 510.54 ft³
